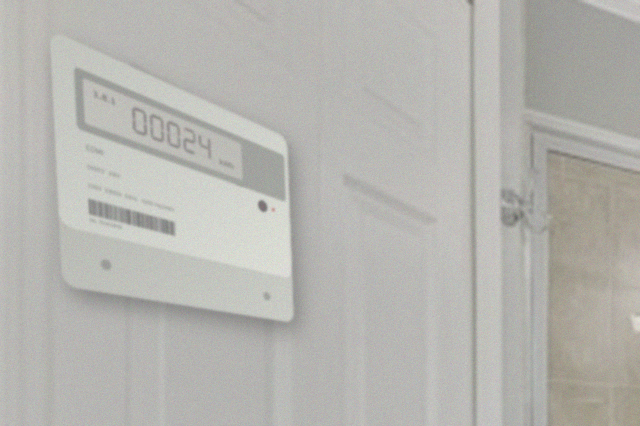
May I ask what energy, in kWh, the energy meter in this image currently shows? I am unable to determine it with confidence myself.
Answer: 24 kWh
